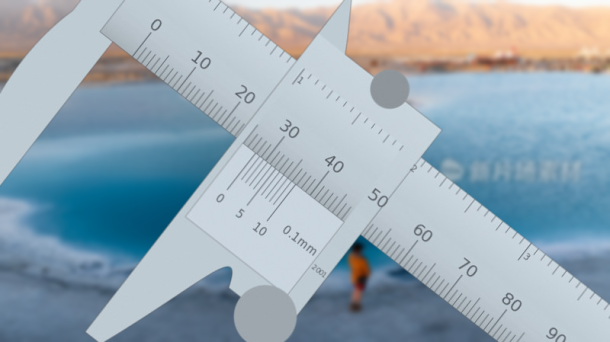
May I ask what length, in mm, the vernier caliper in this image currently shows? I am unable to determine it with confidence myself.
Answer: 27.8 mm
